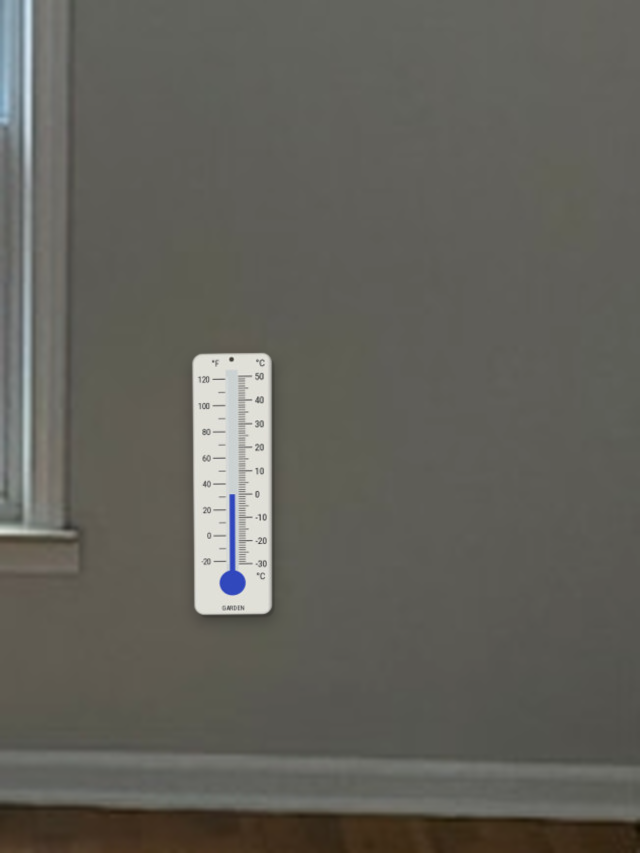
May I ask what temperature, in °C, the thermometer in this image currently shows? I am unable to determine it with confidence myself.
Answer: 0 °C
